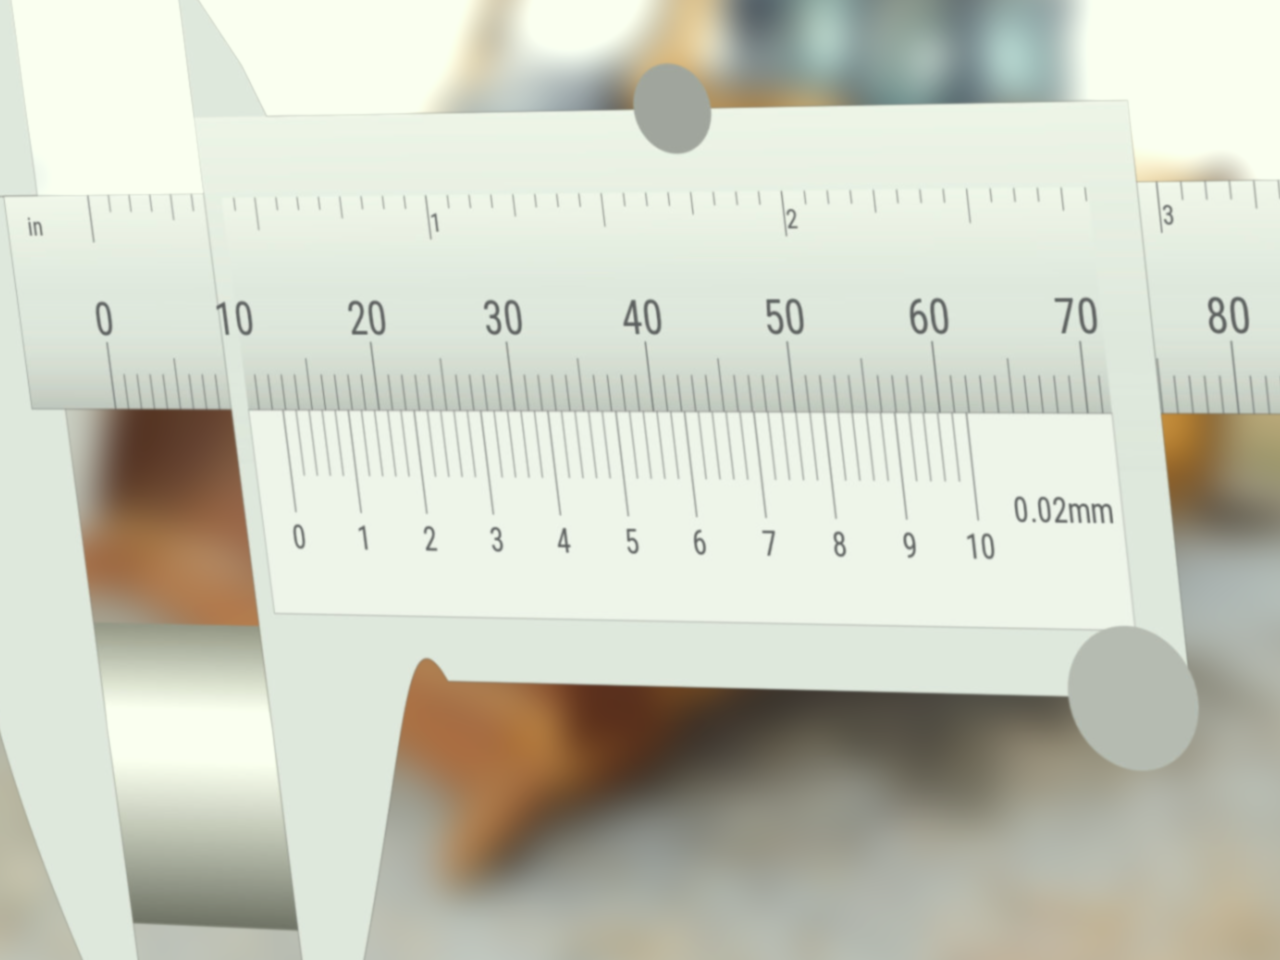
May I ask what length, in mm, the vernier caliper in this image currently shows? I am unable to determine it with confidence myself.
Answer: 12.8 mm
